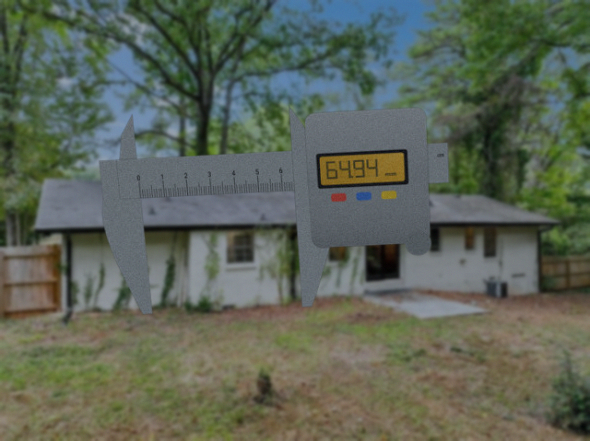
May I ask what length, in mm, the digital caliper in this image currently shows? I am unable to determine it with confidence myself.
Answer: 64.94 mm
